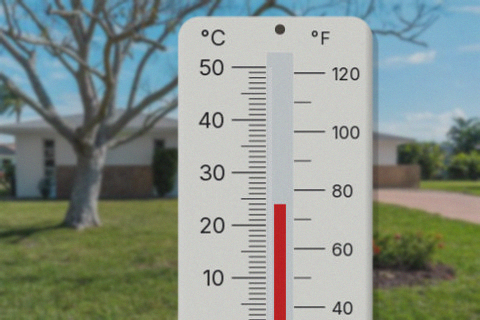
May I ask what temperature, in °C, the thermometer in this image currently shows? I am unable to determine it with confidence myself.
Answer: 24 °C
